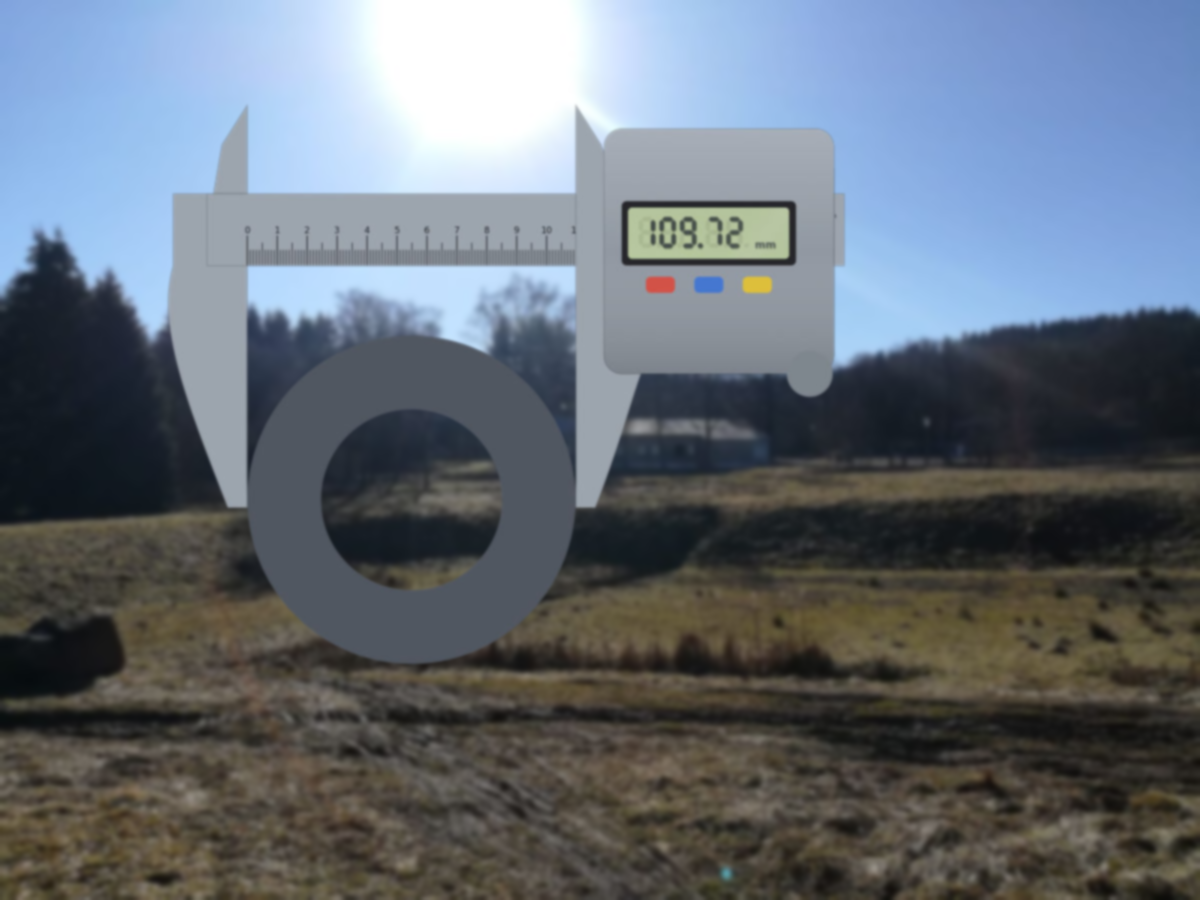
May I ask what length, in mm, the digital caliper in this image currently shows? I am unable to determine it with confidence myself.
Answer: 109.72 mm
